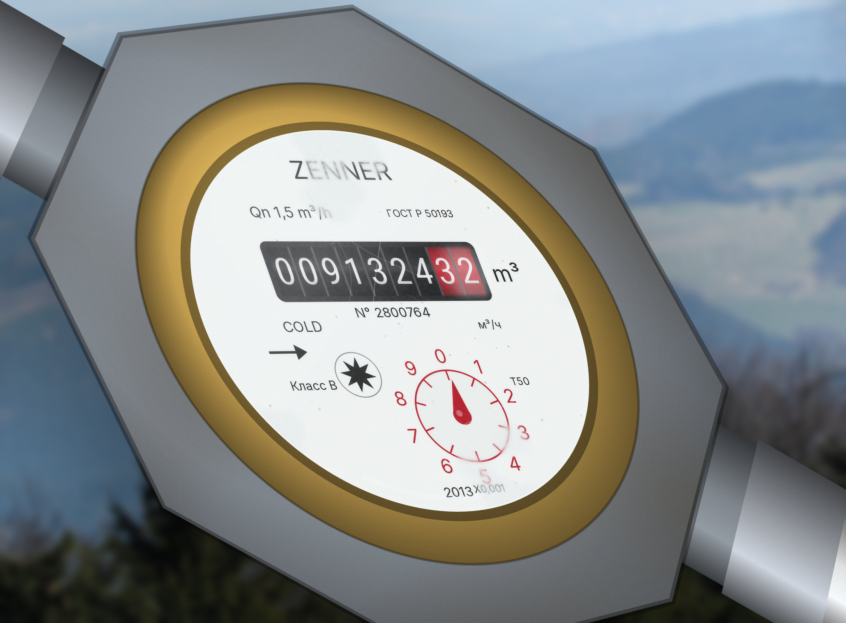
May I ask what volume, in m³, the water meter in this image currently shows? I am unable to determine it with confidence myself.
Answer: 91324.320 m³
